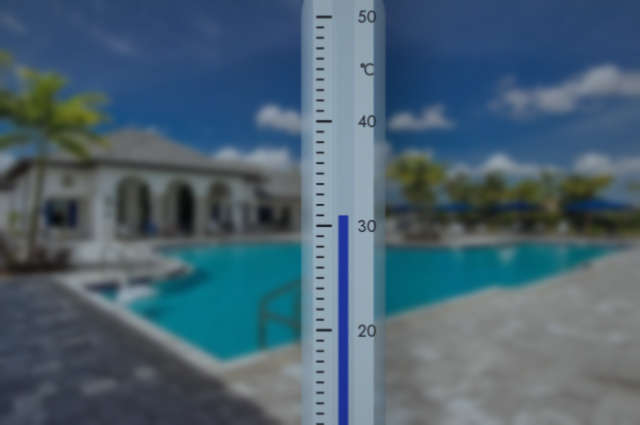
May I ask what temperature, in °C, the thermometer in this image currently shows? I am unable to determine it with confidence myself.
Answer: 31 °C
